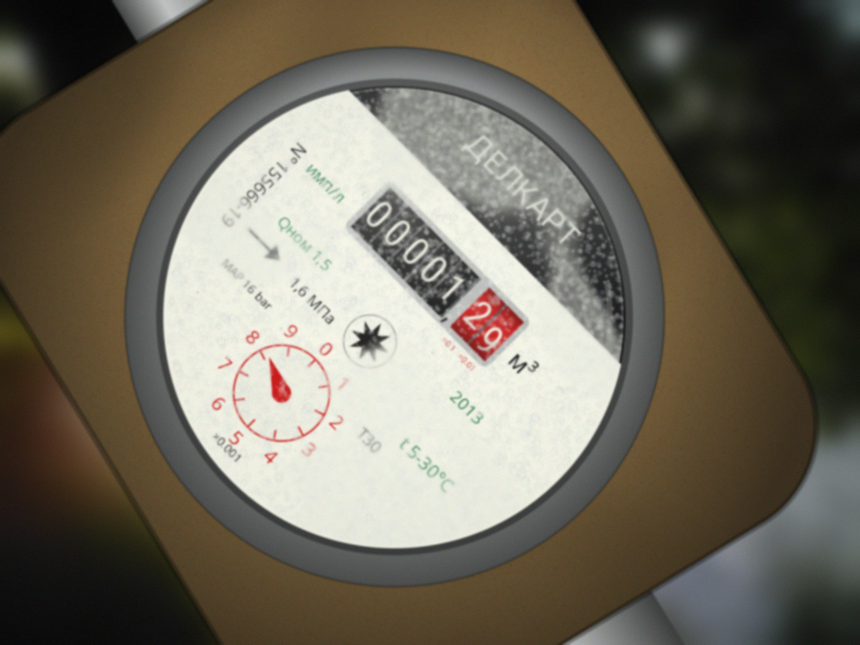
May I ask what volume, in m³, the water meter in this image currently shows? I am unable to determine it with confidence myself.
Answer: 1.288 m³
